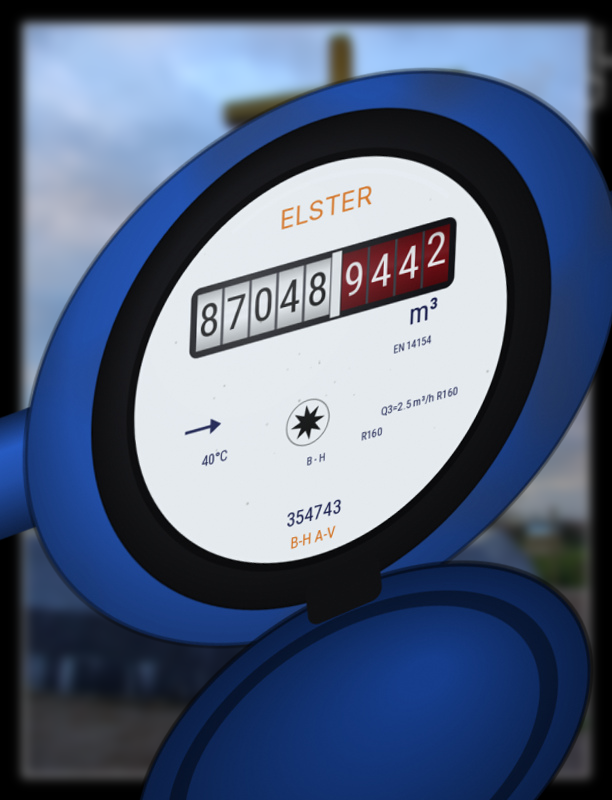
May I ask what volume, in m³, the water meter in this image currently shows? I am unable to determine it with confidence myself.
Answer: 87048.9442 m³
